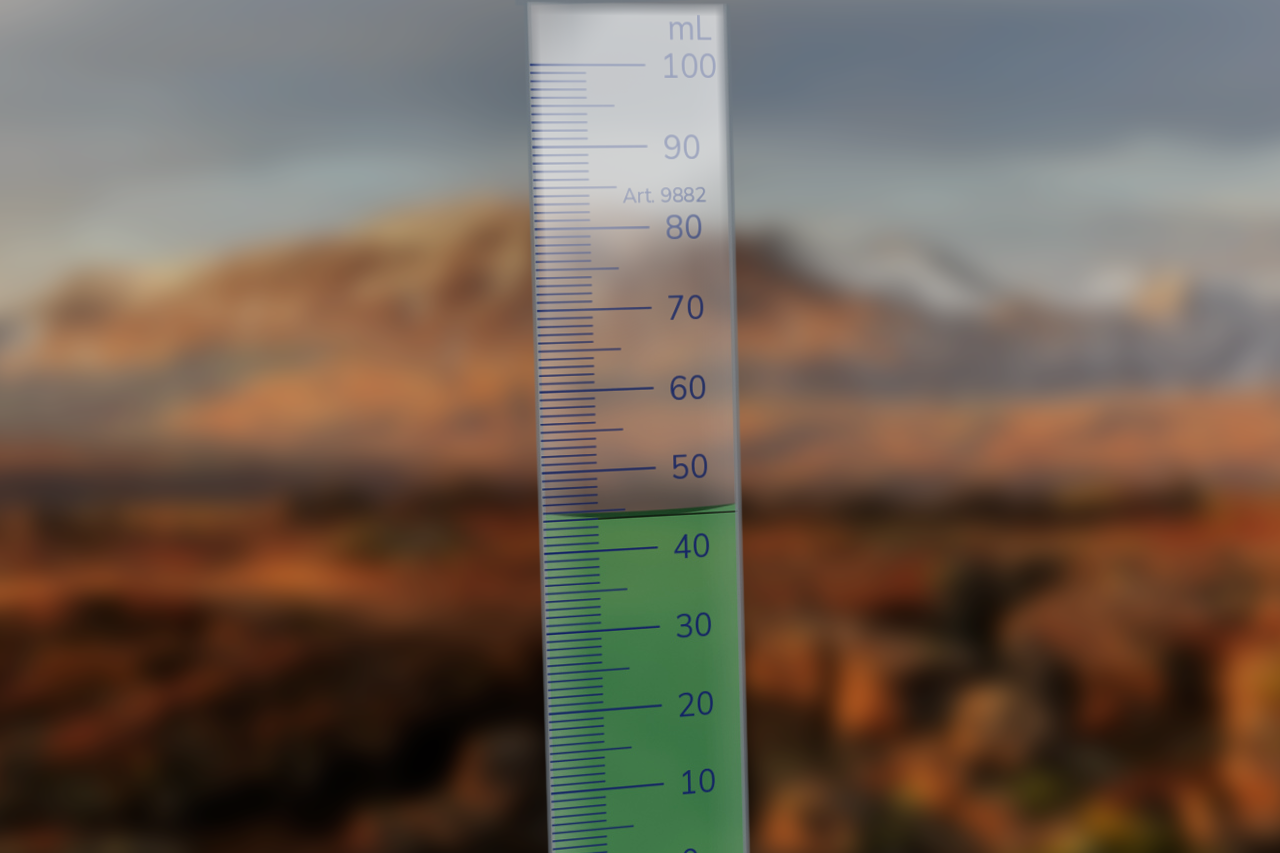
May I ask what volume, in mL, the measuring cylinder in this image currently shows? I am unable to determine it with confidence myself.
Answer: 44 mL
